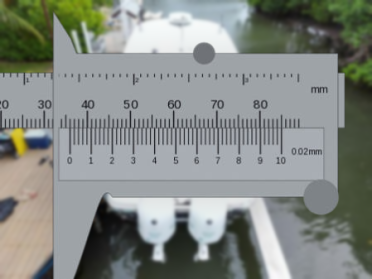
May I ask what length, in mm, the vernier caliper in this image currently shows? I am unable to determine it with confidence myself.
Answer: 36.0 mm
